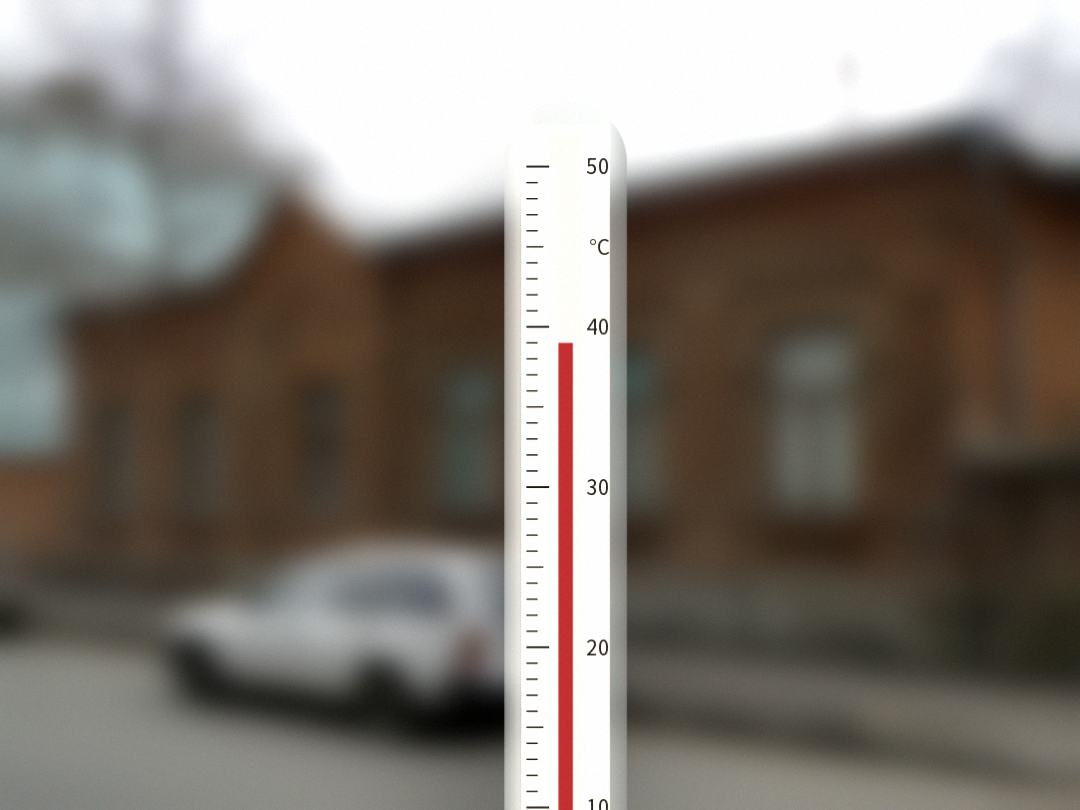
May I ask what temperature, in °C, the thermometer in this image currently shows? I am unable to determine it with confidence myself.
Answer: 39 °C
